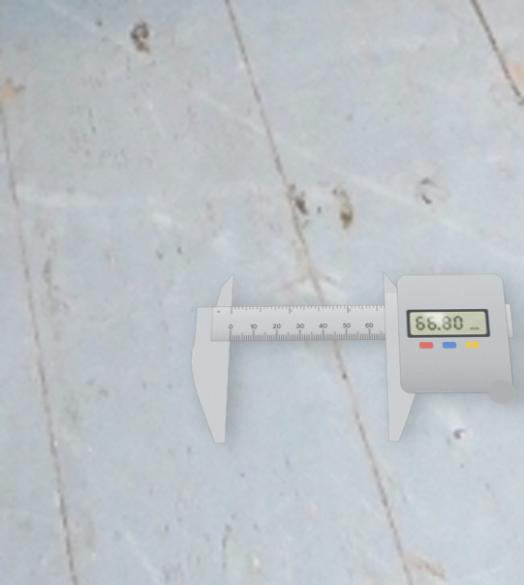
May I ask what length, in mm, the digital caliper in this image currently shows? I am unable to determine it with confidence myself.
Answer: 66.80 mm
